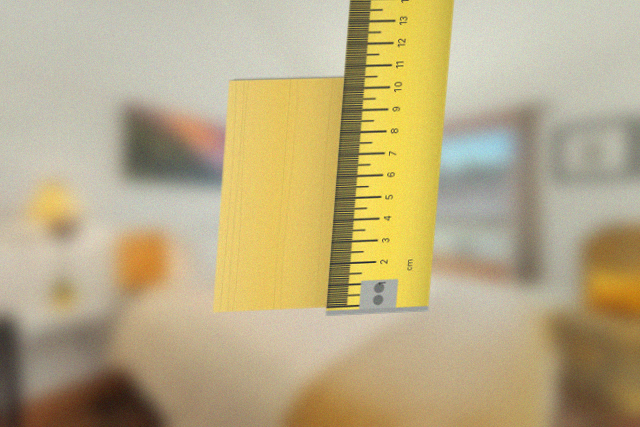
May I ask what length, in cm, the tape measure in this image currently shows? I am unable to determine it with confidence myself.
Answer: 10.5 cm
